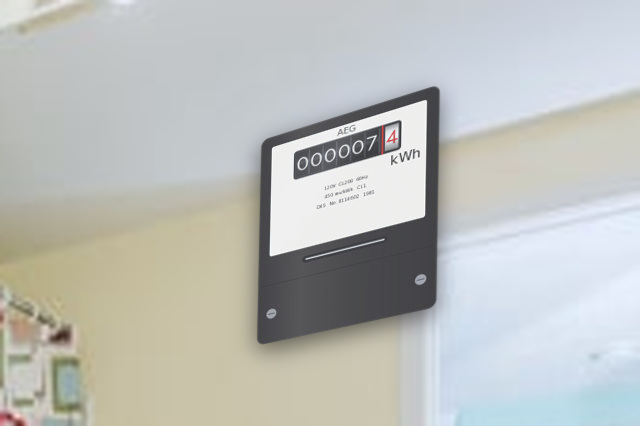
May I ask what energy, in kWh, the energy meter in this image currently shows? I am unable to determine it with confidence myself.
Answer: 7.4 kWh
